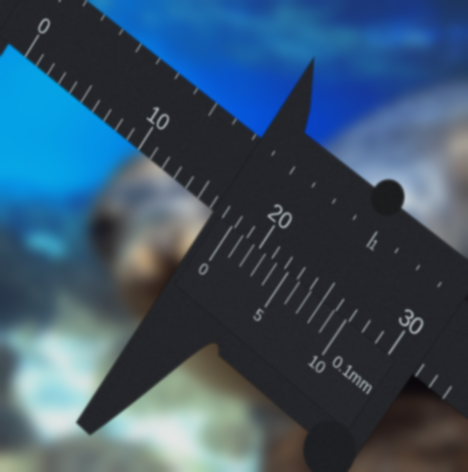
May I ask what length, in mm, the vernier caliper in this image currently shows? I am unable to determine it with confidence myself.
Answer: 17.8 mm
